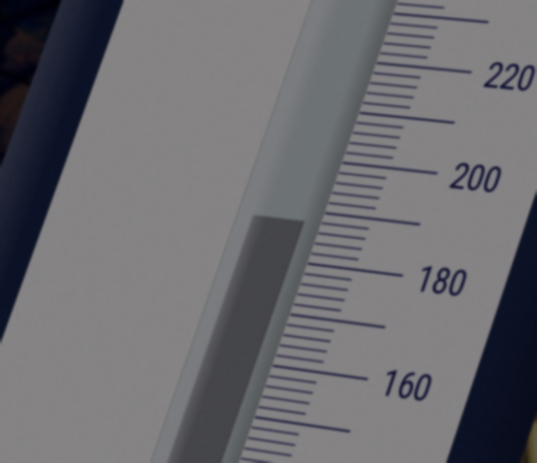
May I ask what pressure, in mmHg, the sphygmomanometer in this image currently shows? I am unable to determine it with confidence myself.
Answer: 188 mmHg
